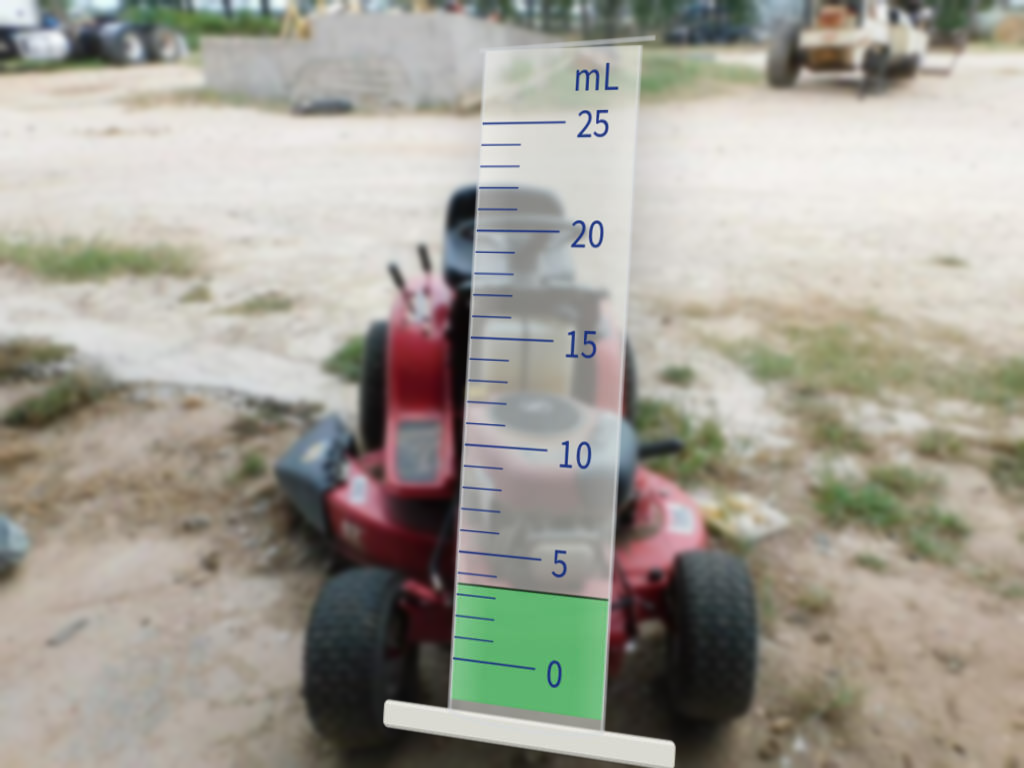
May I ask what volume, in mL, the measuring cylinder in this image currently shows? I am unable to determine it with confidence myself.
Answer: 3.5 mL
